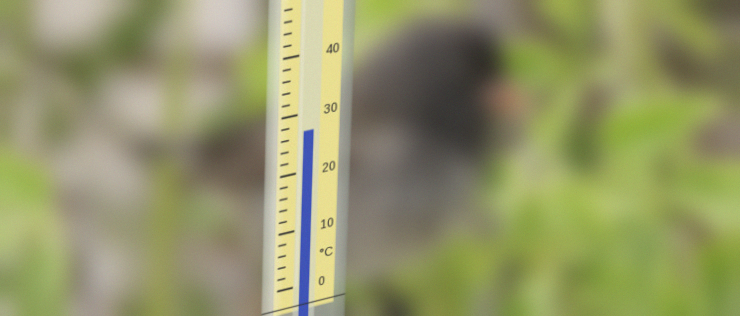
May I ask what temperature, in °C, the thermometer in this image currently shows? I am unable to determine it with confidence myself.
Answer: 27 °C
